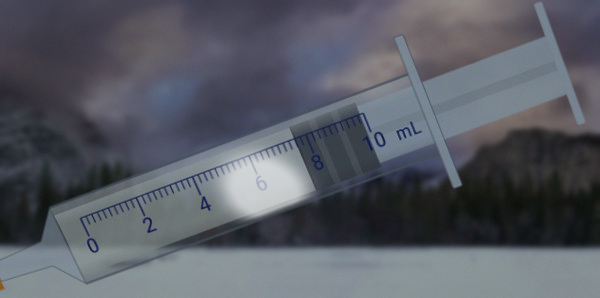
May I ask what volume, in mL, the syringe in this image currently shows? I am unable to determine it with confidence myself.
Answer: 7.6 mL
